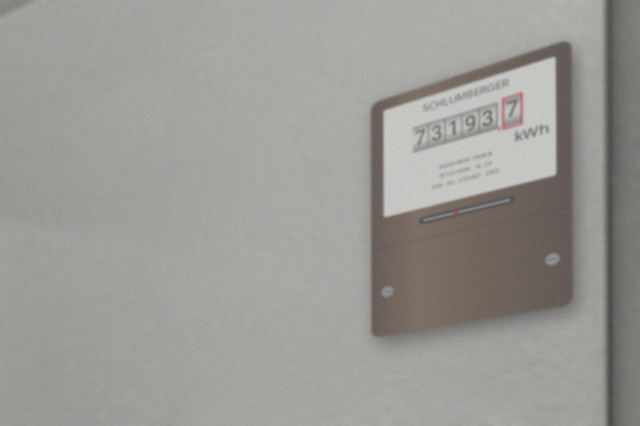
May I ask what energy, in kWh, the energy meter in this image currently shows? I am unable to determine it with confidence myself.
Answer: 73193.7 kWh
